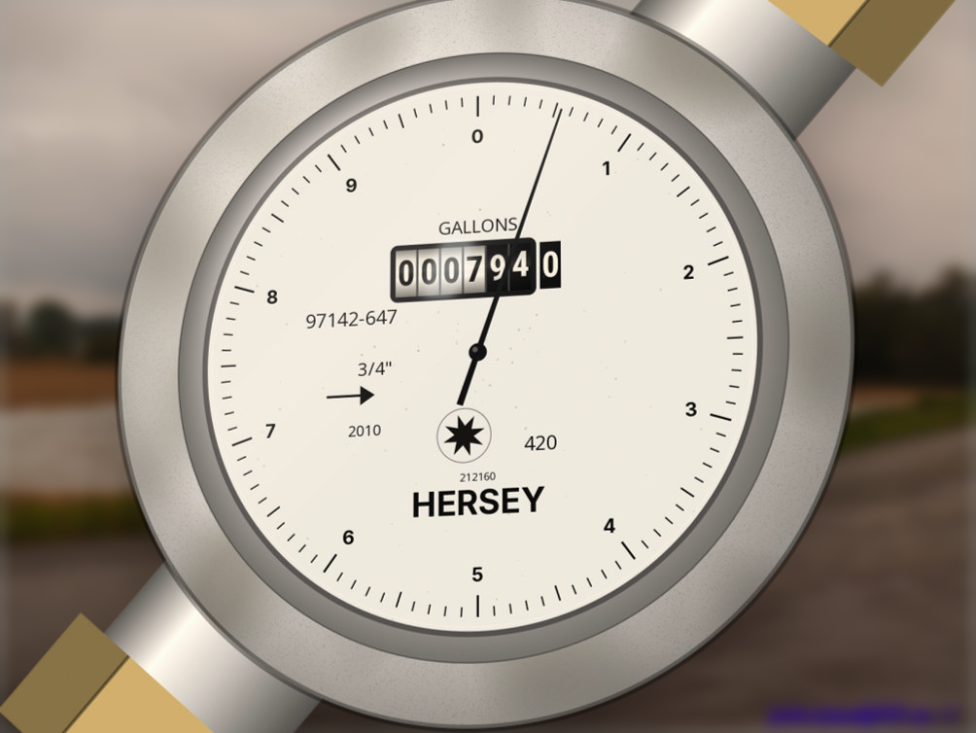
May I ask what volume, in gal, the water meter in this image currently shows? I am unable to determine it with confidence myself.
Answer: 7940.5 gal
